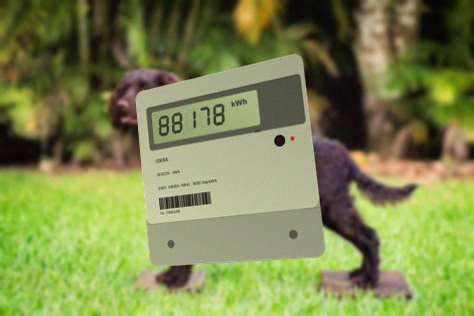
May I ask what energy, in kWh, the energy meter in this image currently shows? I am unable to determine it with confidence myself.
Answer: 88178 kWh
